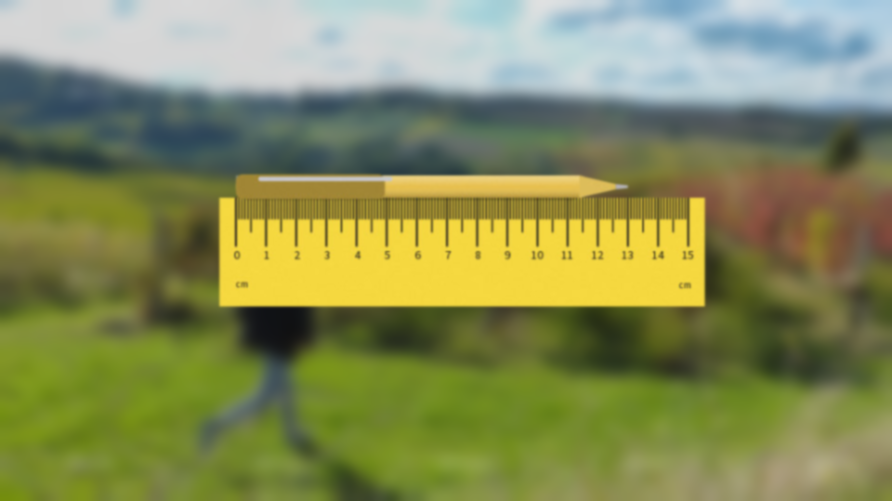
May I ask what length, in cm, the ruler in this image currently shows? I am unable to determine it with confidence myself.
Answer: 13 cm
